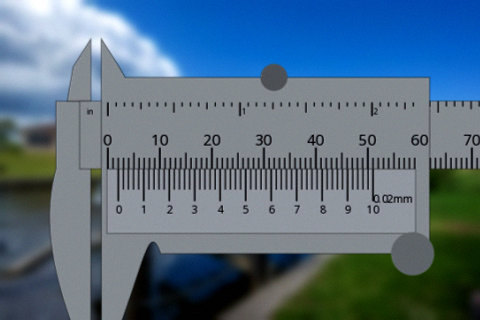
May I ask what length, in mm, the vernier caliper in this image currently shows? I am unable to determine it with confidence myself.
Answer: 2.0 mm
